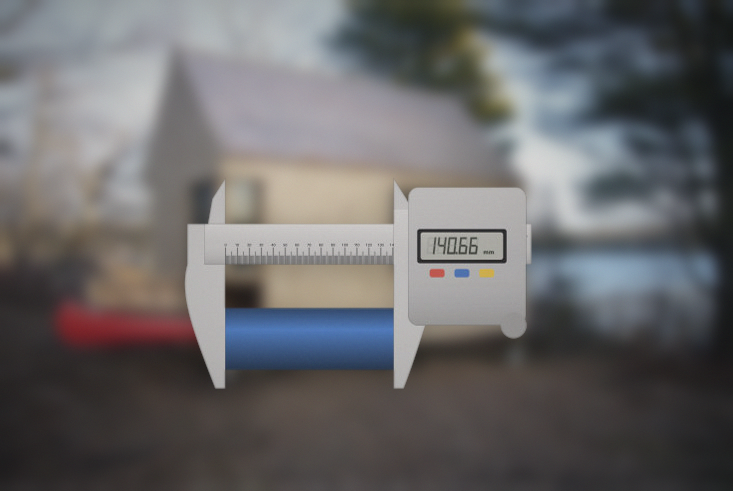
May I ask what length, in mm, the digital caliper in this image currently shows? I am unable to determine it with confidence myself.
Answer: 140.66 mm
